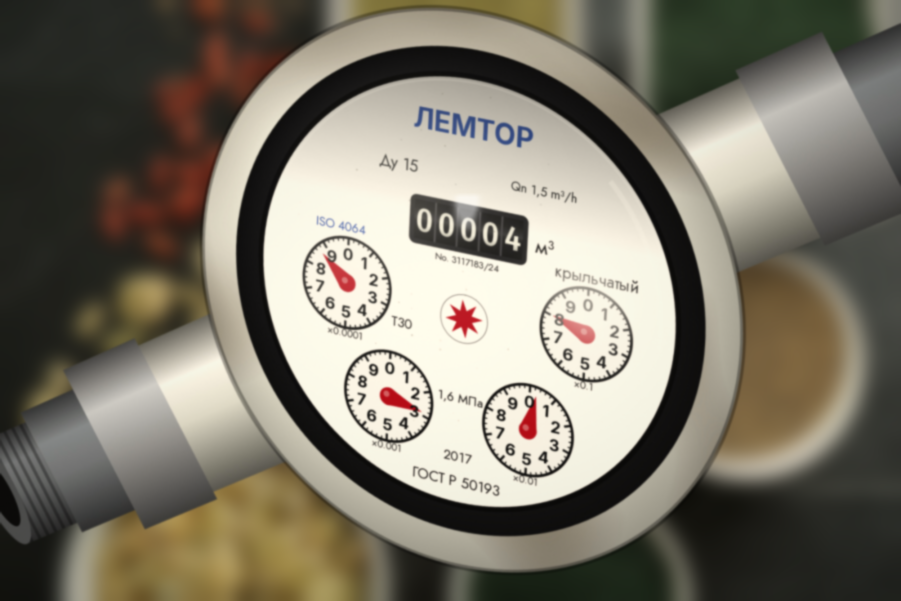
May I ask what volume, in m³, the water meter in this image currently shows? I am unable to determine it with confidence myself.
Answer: 4.8028 m³
